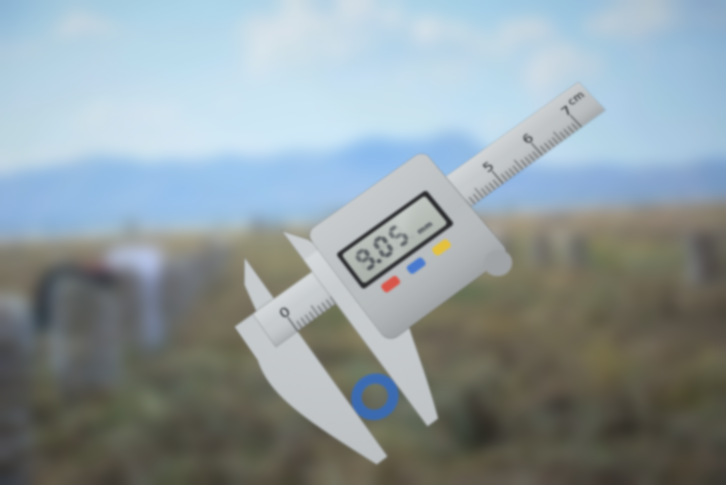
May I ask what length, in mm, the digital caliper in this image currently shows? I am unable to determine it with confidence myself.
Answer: 9.05 mm
